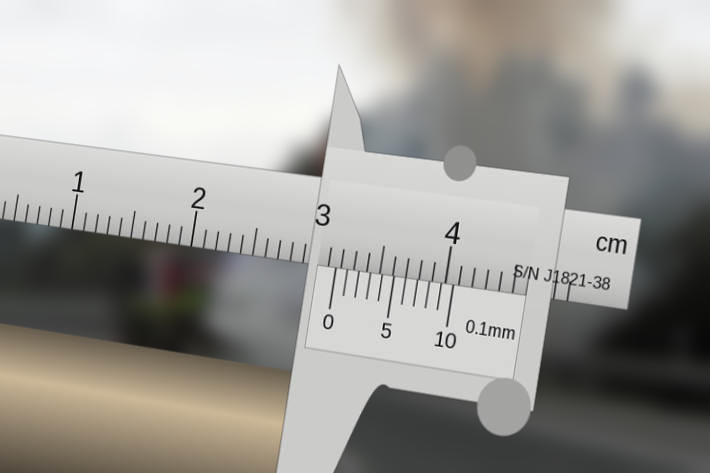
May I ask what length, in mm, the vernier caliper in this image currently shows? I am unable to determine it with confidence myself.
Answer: 31.6 mm
